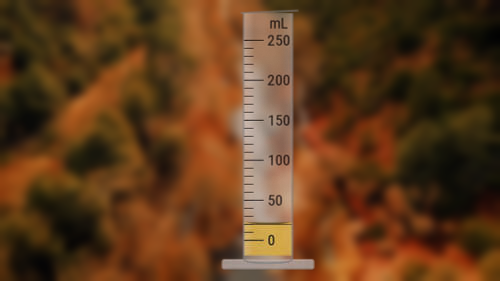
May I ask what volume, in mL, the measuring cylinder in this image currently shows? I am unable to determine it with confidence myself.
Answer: 20 mL
